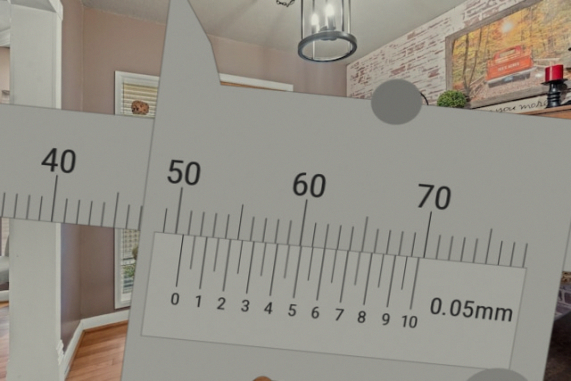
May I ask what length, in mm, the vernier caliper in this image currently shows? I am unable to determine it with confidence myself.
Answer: 50.6 mm
